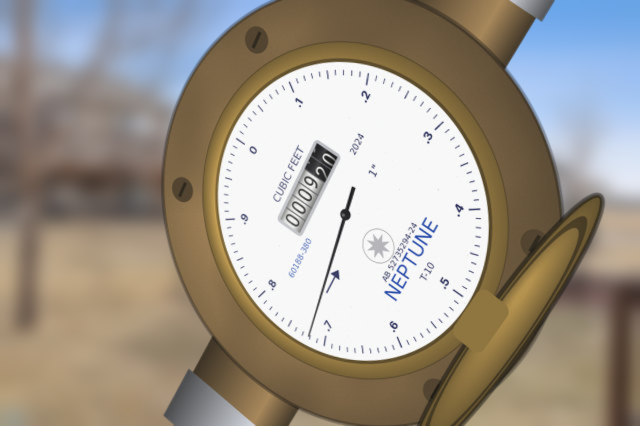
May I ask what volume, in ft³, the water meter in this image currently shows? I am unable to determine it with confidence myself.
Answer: 919.72 ft³
